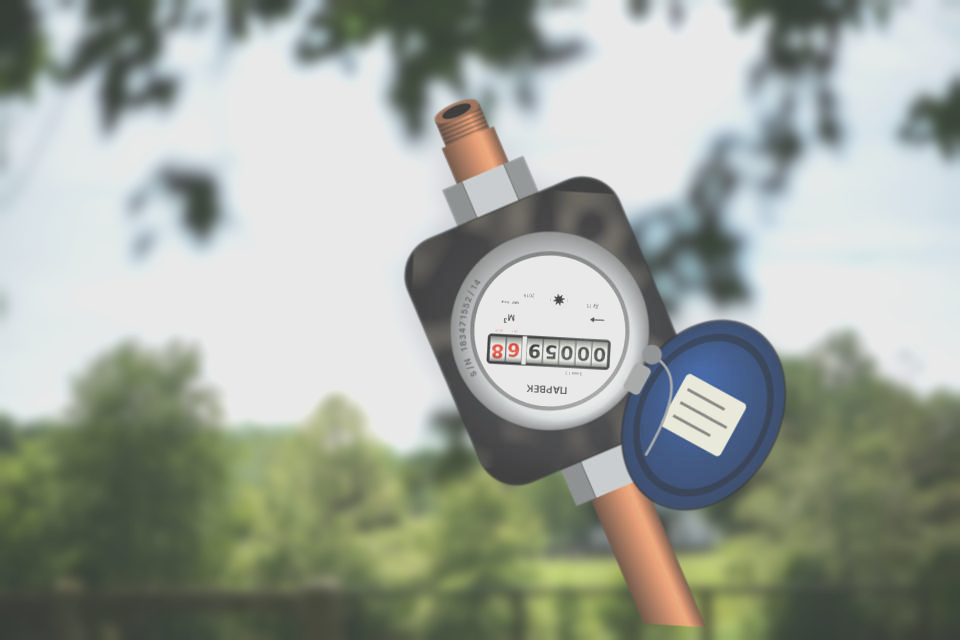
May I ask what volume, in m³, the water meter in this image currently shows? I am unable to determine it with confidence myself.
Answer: 59.68 m³
